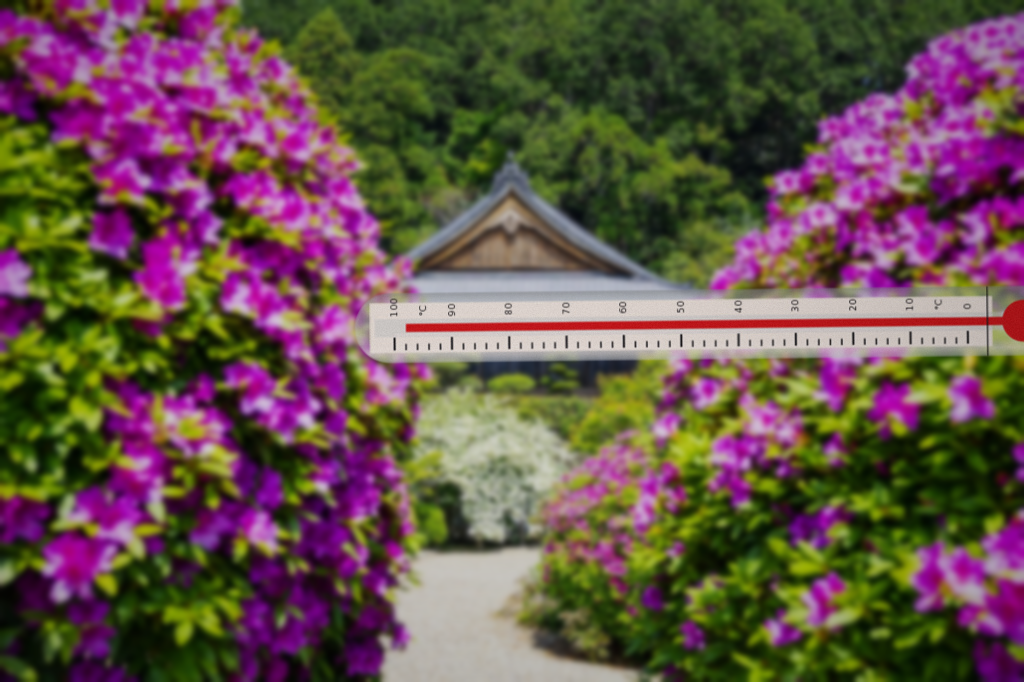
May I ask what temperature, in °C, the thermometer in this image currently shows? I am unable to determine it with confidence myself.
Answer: 98 °C
